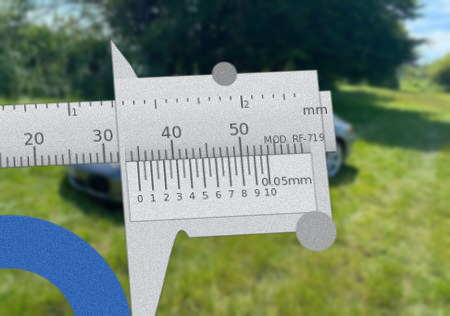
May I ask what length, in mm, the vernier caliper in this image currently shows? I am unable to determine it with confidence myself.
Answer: 34.8 mm
